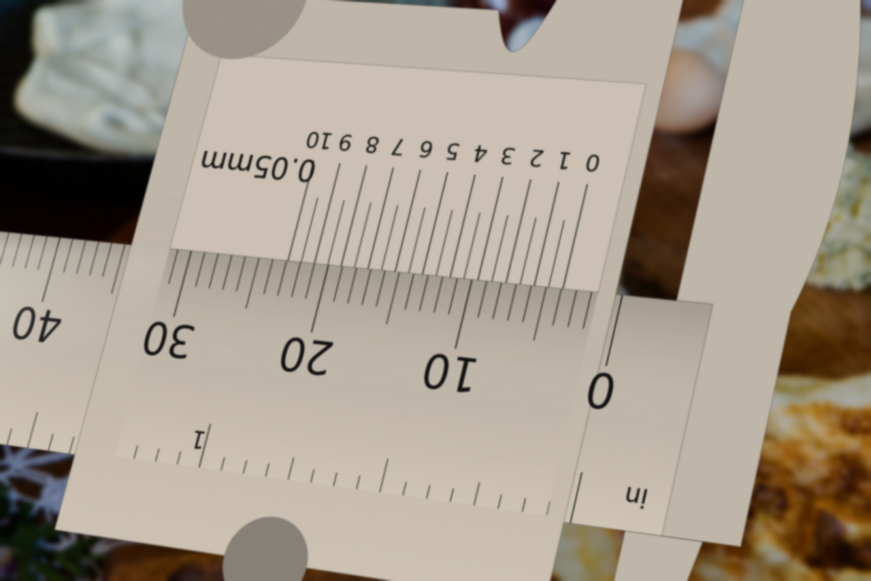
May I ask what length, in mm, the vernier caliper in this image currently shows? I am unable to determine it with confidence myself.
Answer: 3.9 mm
